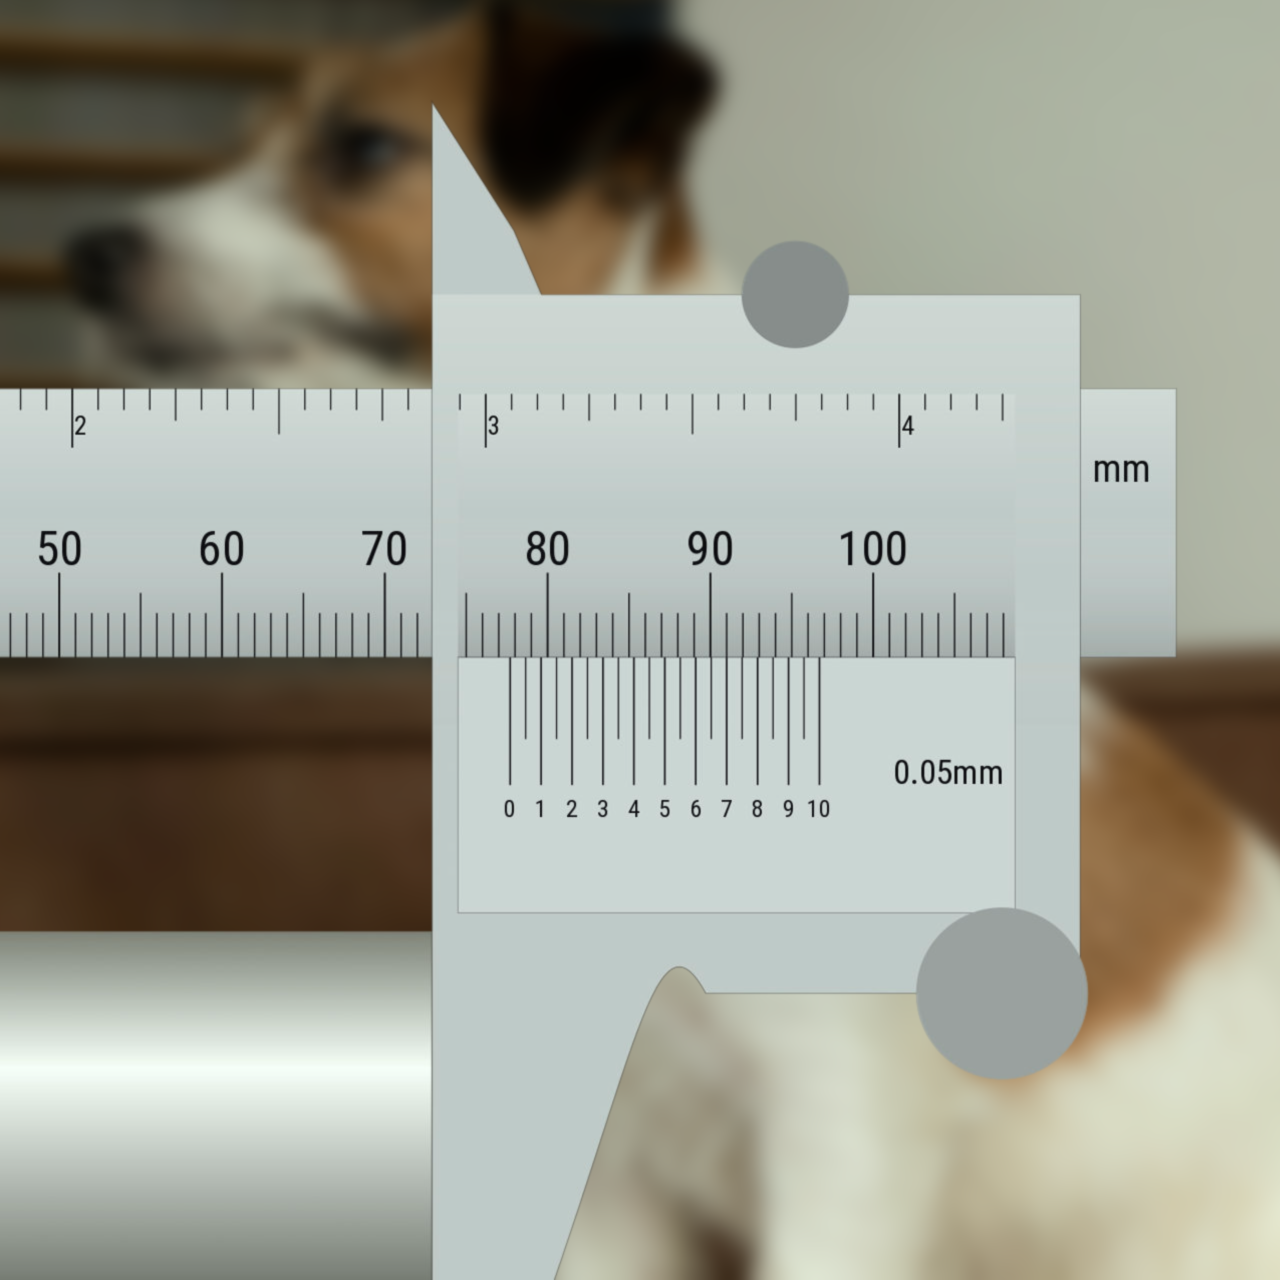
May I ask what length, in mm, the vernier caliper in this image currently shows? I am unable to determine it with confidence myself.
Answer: 77.7 mm
